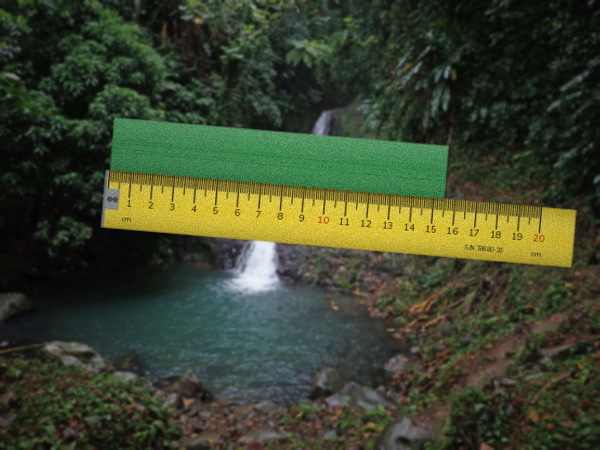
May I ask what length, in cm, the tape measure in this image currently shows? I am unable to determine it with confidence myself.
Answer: 15.5 cm
